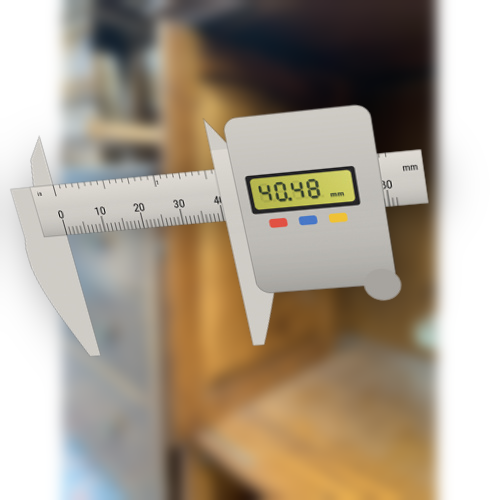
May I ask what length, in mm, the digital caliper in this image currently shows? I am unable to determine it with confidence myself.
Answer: 40.48 mm
